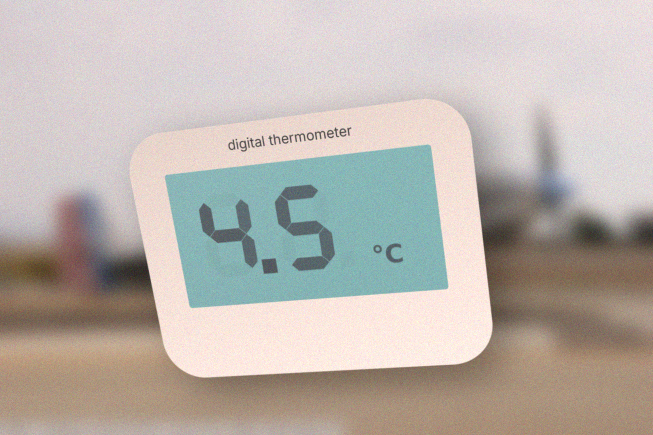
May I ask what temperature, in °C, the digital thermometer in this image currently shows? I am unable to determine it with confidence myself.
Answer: 4.5 °C
